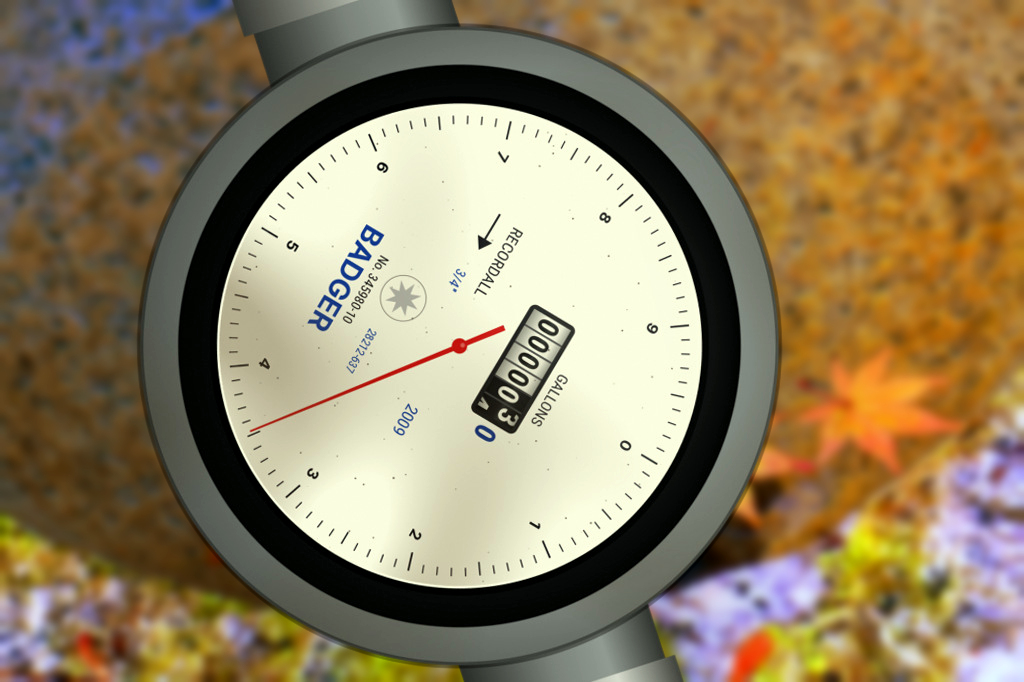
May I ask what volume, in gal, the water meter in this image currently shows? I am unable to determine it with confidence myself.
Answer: 33.5 gal
